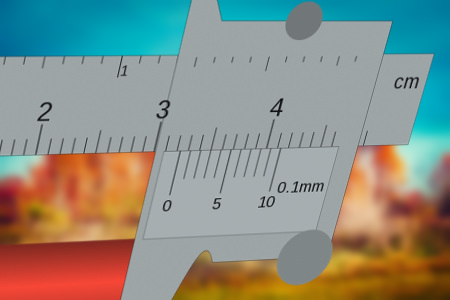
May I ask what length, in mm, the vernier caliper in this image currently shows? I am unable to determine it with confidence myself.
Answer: 32.3 mm
